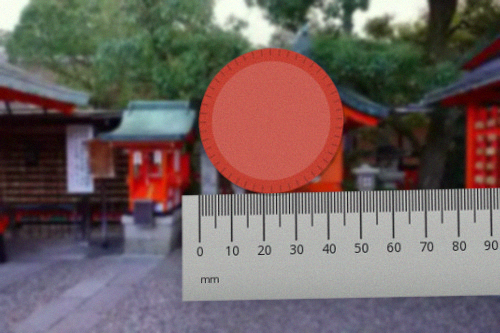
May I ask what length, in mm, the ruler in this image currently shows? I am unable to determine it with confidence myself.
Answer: 45 mm
